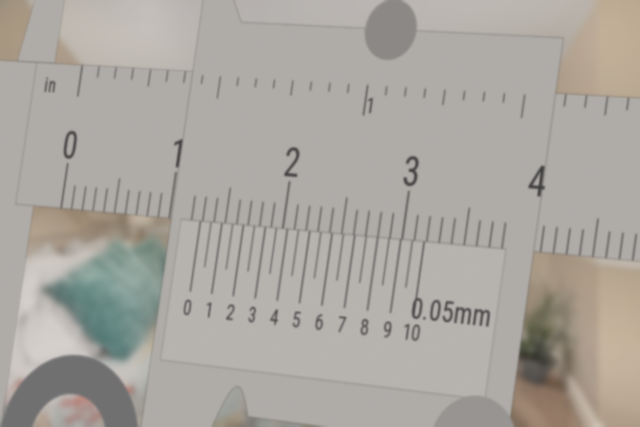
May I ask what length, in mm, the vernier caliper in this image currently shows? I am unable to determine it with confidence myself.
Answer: 12.8 mm
